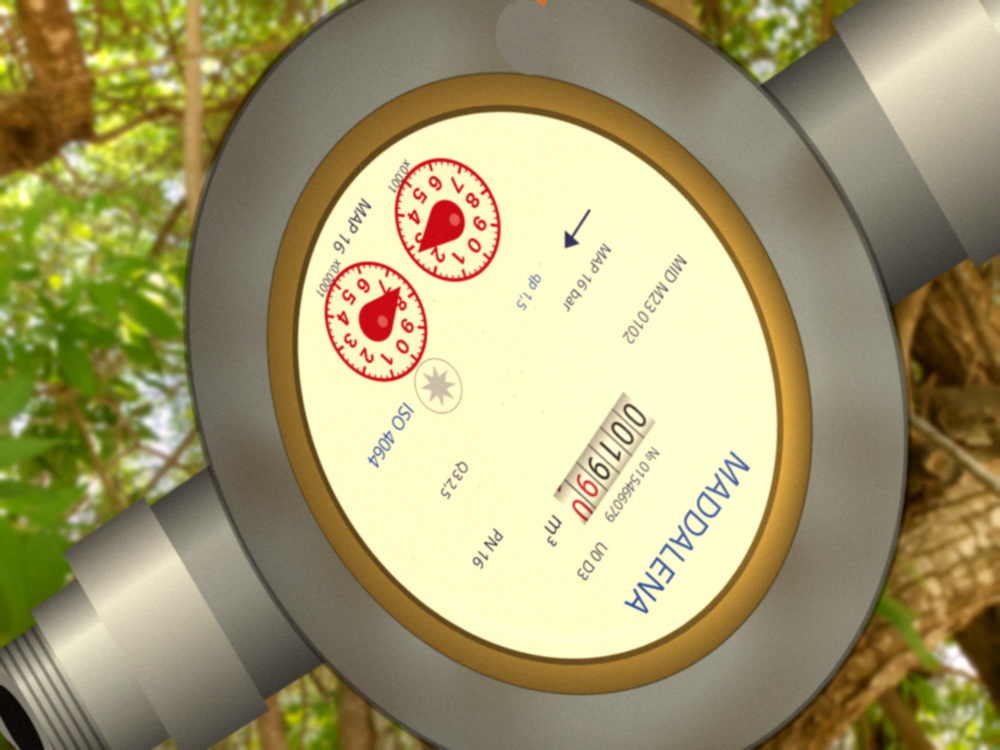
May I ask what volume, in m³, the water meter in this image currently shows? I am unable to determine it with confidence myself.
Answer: 19.9027 m³
